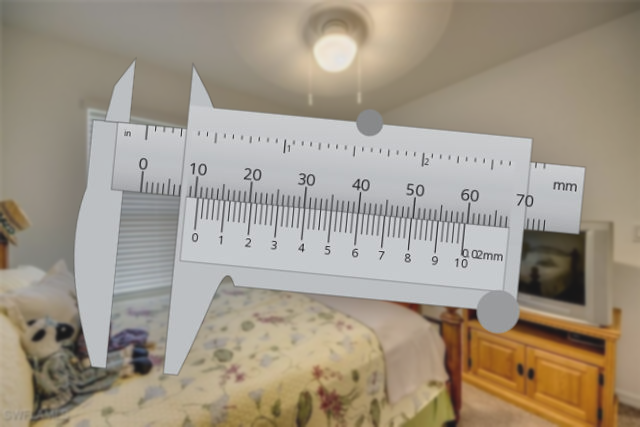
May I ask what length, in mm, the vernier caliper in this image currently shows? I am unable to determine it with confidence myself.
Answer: 10.5 mm
